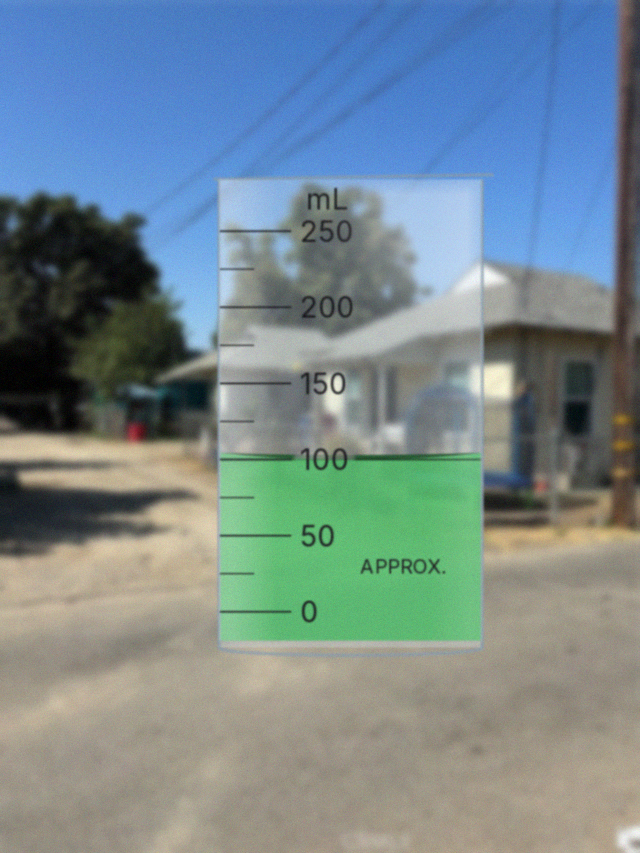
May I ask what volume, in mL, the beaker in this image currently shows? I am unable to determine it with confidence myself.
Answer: 100 mL
